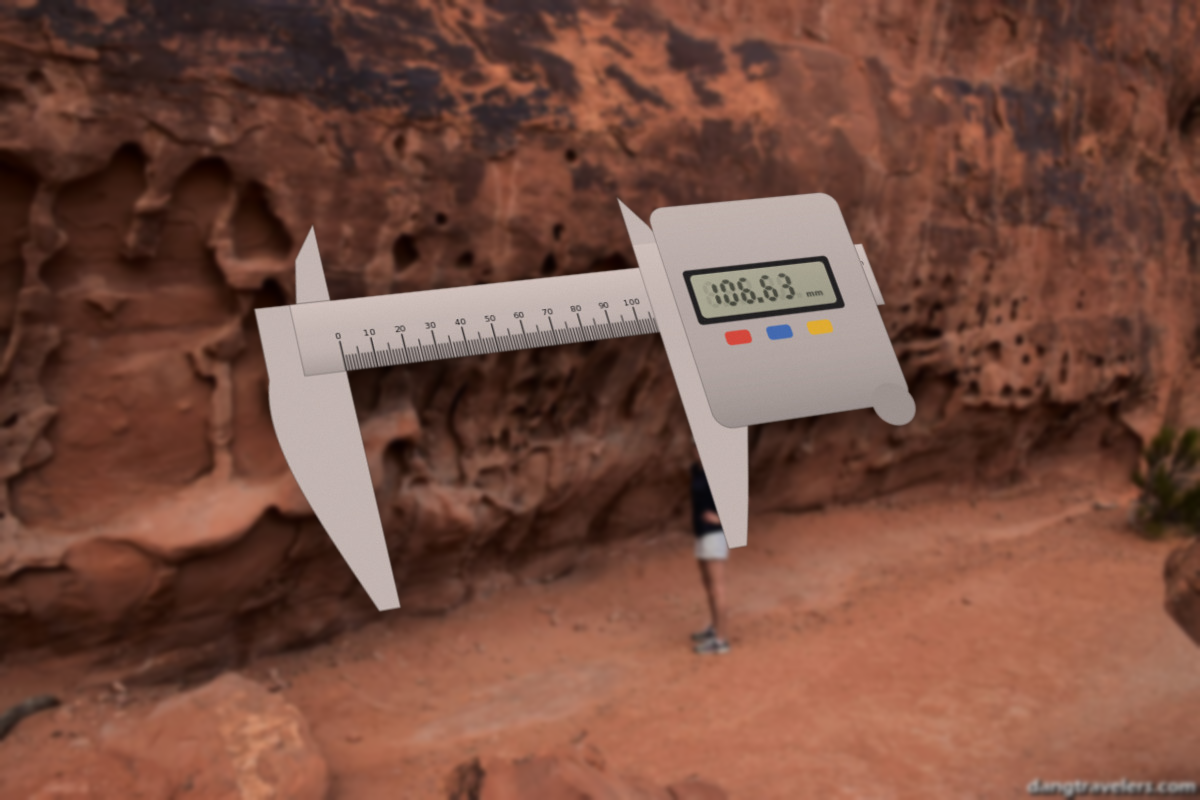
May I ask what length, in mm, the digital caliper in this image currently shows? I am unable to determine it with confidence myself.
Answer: 106.63 mm
